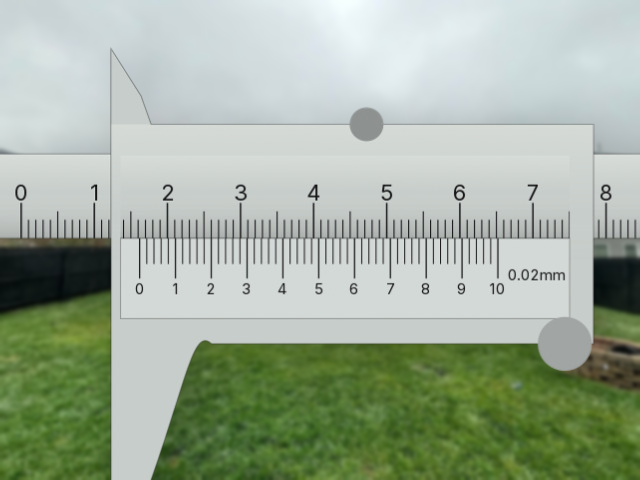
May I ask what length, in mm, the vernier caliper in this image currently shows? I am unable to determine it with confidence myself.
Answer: 16.2 mm
